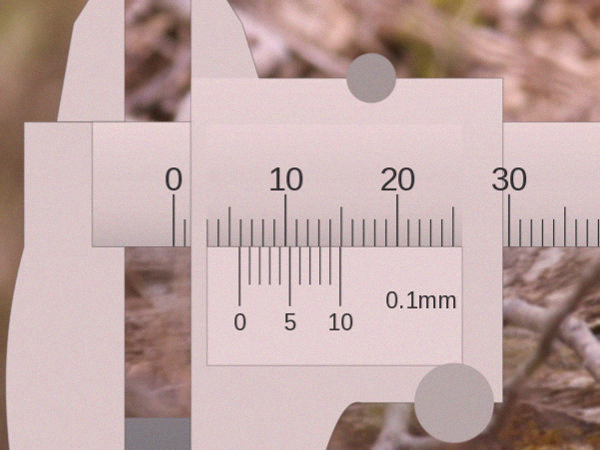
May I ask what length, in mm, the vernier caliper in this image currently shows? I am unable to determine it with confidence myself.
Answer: 5.9 mm
